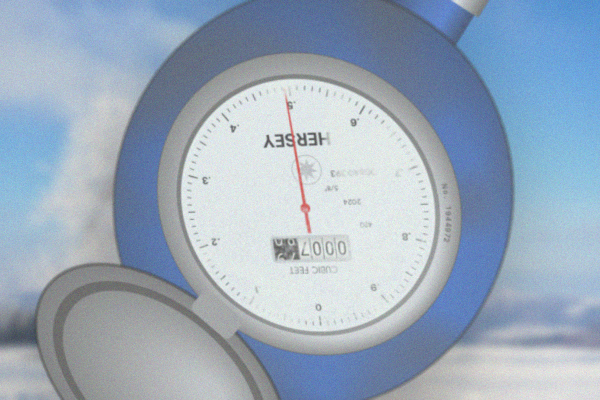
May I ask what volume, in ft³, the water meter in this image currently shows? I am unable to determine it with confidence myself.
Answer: 779.49 ft³
